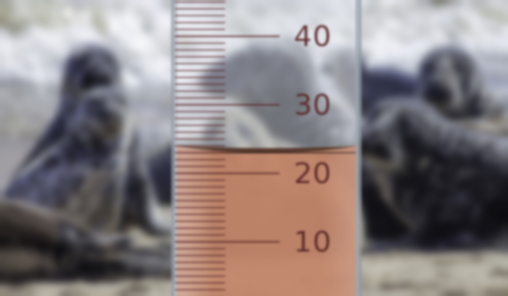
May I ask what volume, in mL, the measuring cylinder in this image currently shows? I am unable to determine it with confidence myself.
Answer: 23 mL
